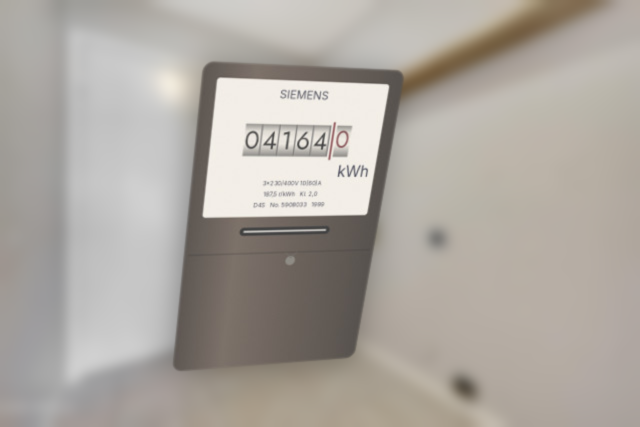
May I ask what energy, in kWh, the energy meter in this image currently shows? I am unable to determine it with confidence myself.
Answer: 4164.0 kWh
